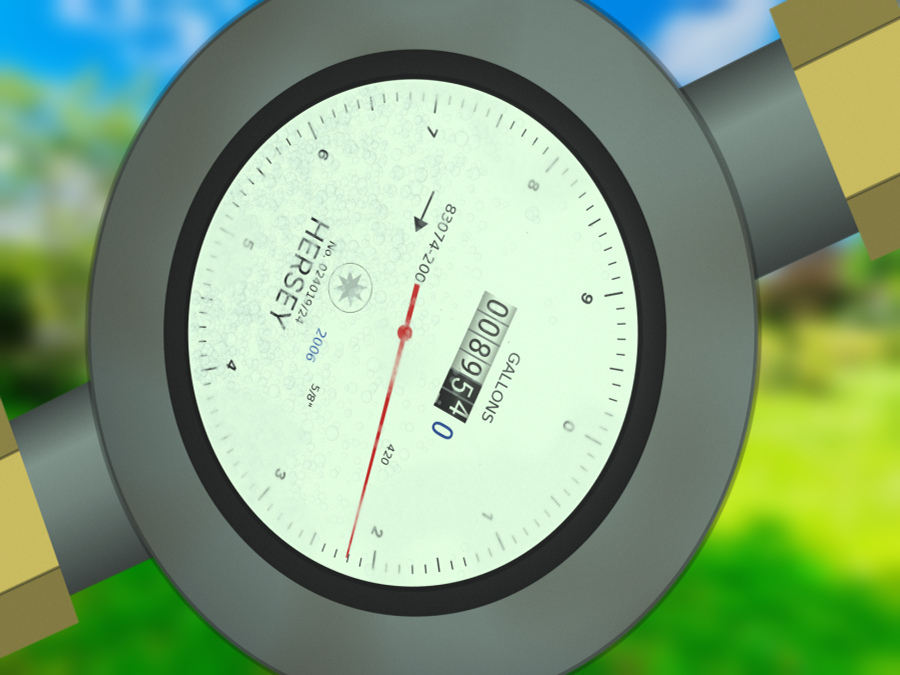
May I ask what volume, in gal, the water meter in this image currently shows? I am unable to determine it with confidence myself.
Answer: 89542.2 gal
